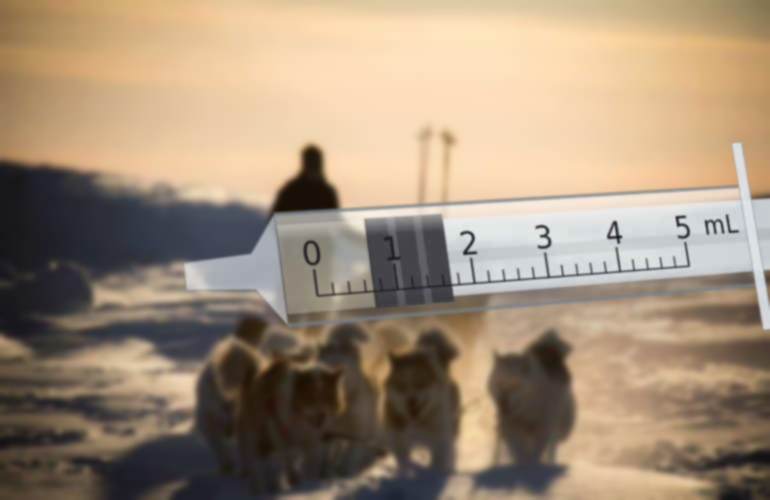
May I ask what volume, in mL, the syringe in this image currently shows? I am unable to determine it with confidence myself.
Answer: 0.7 mL
